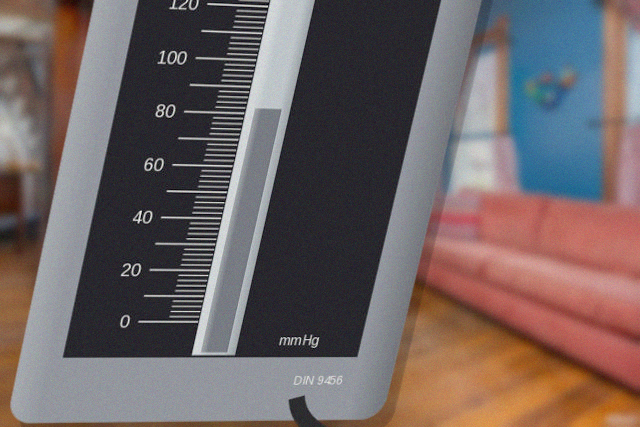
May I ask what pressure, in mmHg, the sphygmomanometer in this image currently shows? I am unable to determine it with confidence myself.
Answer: 82 mmHg
